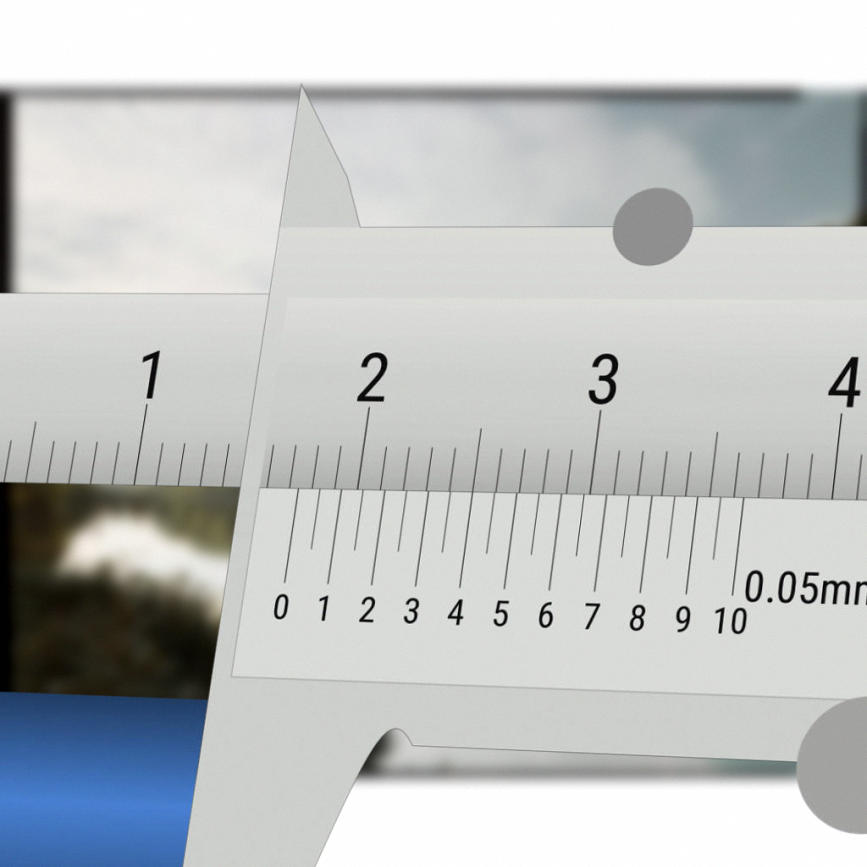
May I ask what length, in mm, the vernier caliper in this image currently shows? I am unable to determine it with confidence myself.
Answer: 17.40 mm
